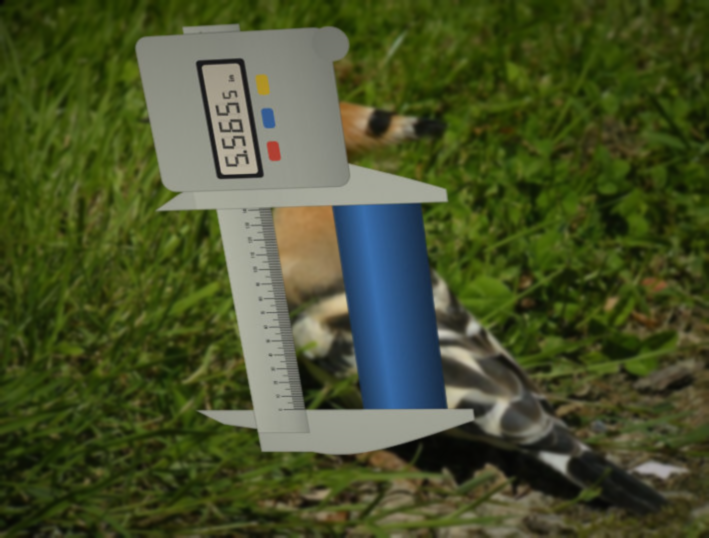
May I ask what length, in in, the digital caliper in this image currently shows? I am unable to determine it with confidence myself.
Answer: 5.5655 in
